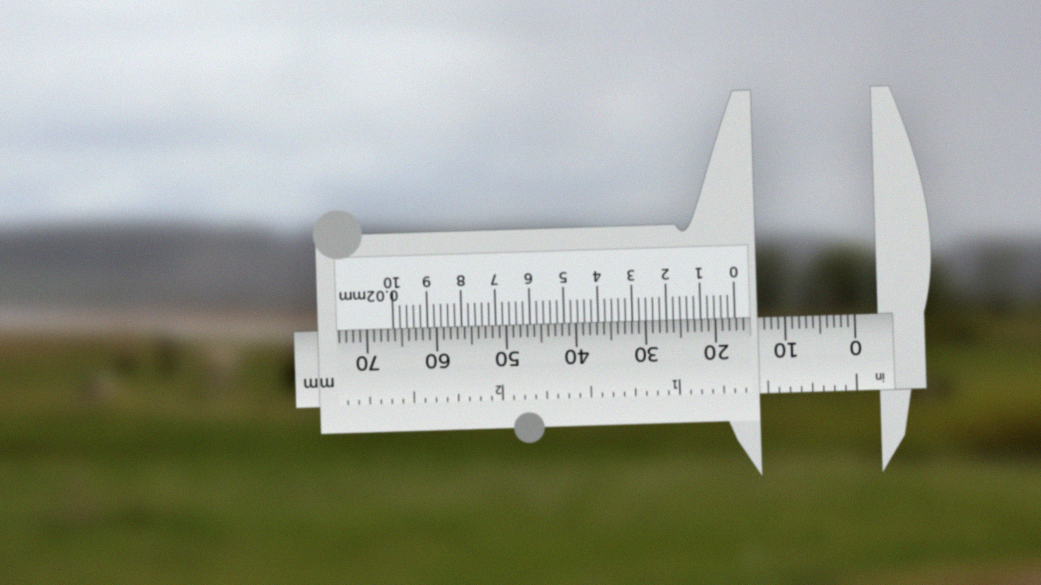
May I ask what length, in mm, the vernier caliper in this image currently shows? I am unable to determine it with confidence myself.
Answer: 17.2 mm
